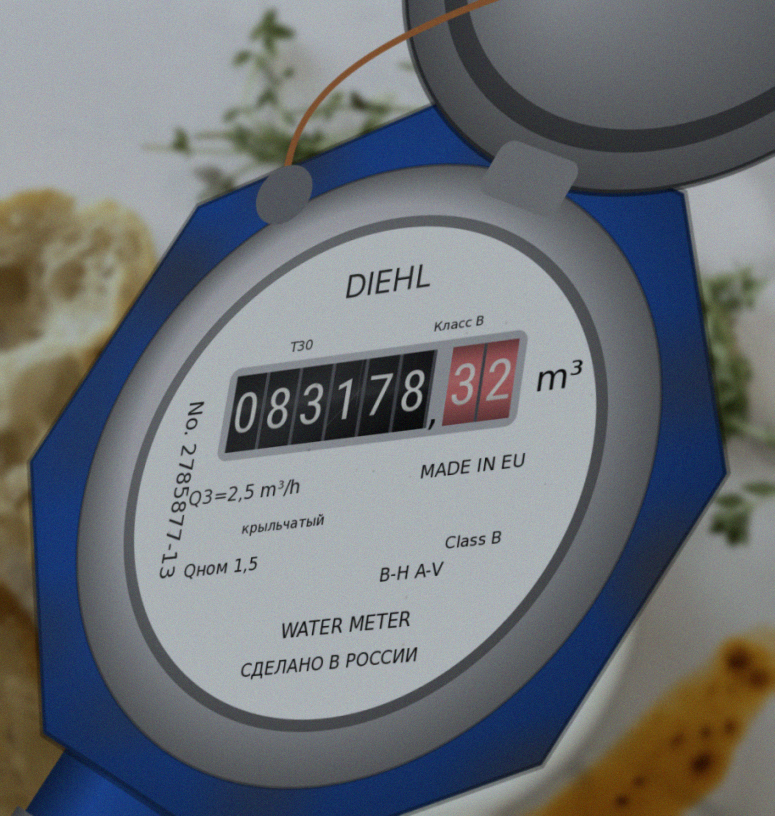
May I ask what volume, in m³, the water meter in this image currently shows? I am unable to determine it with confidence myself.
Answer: 83178.32 m³
